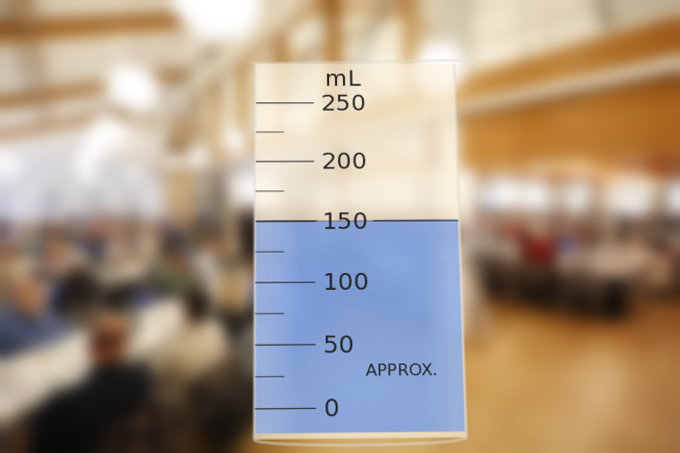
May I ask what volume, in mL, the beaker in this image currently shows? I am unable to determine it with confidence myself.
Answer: 150 mL
